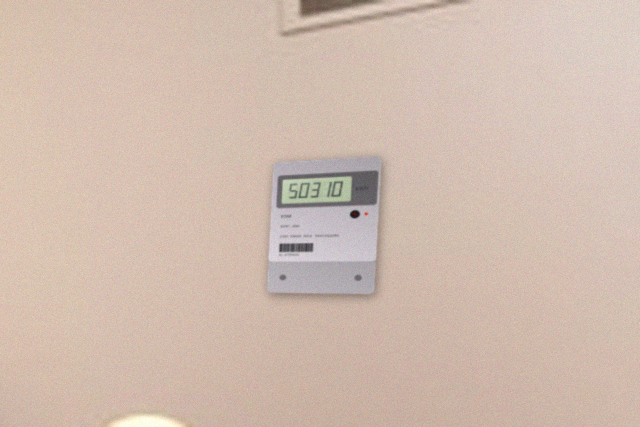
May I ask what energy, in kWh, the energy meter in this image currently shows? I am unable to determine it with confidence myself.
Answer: 50310 kWh
